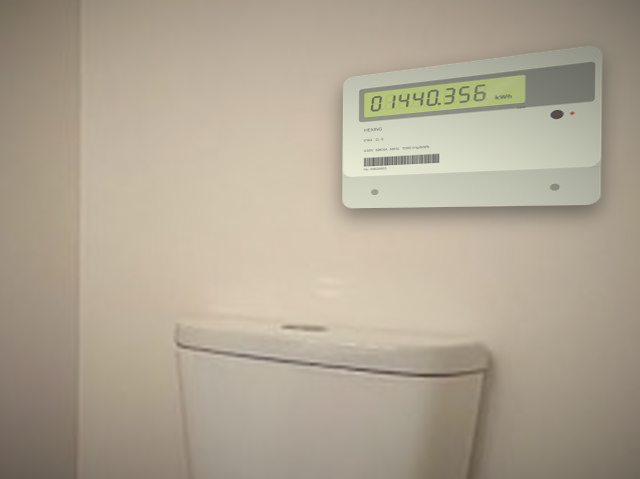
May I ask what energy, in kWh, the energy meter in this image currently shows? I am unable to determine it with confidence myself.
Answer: 1440.356 kWh
